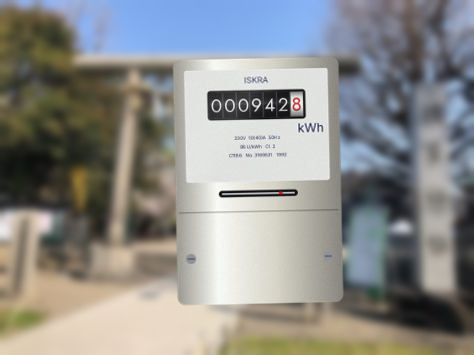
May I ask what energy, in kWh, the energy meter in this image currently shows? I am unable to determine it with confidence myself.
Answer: 942.8 kWh
